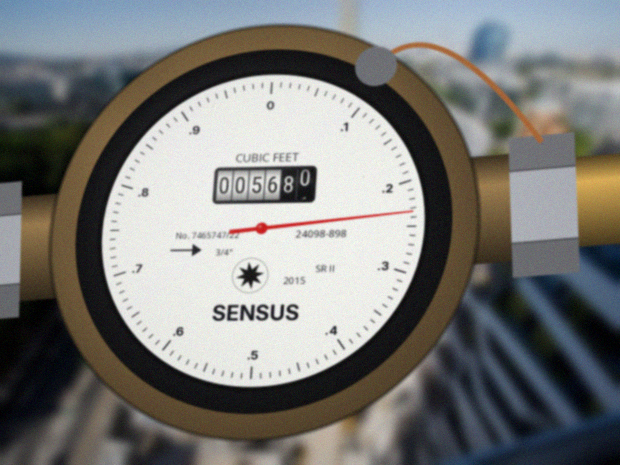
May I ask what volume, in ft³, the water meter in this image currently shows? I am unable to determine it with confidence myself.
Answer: 5680.23 ft³
